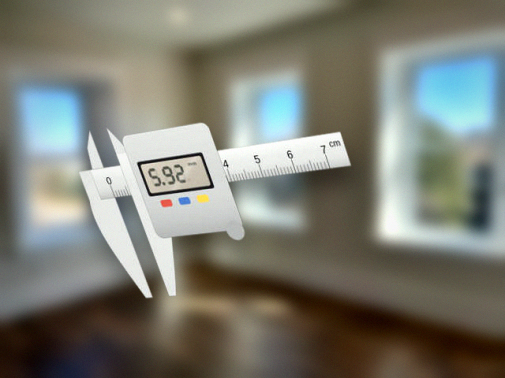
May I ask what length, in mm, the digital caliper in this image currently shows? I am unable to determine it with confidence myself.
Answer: 5.92 mm
